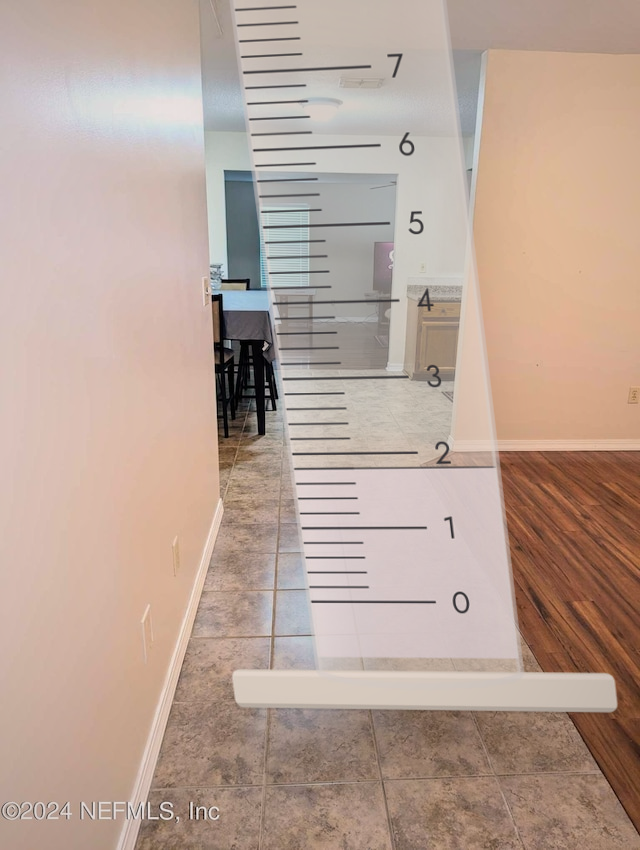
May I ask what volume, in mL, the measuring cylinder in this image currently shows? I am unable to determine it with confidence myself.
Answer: 1.8 mL
